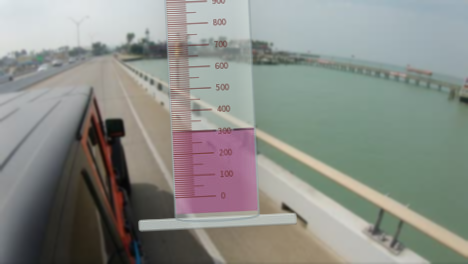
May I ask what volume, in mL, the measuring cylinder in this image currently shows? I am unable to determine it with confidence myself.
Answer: 300 mL
